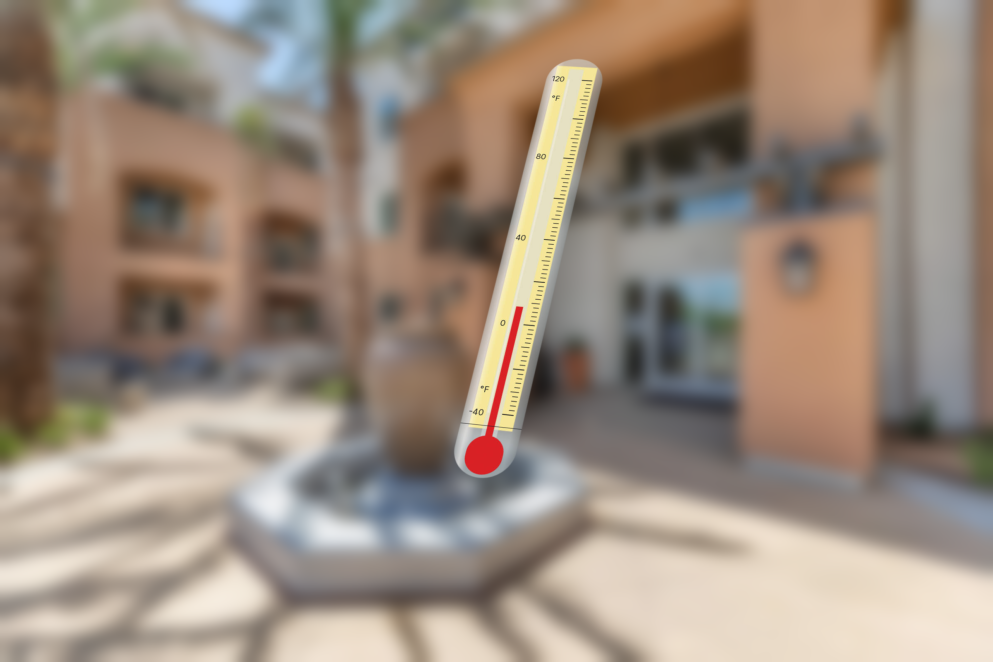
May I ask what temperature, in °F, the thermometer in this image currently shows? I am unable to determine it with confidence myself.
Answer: 8 °F
